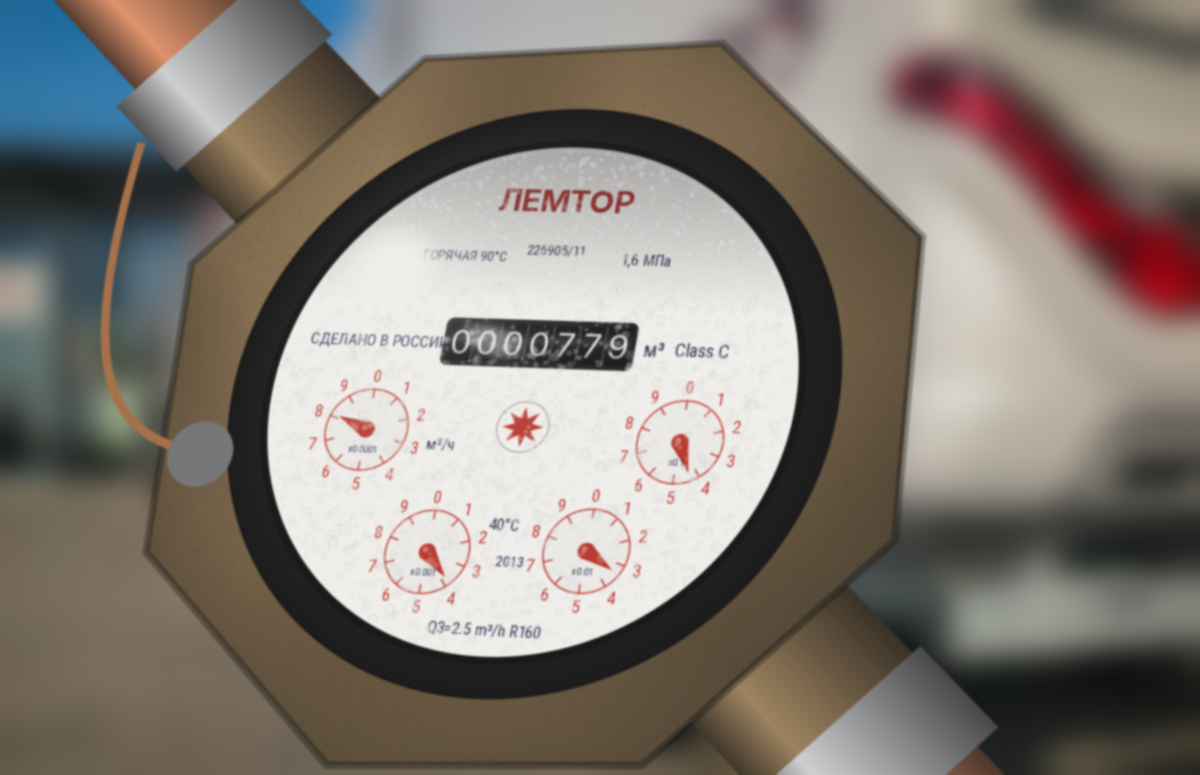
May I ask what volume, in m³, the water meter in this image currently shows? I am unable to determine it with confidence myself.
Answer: 779.4338 m³
